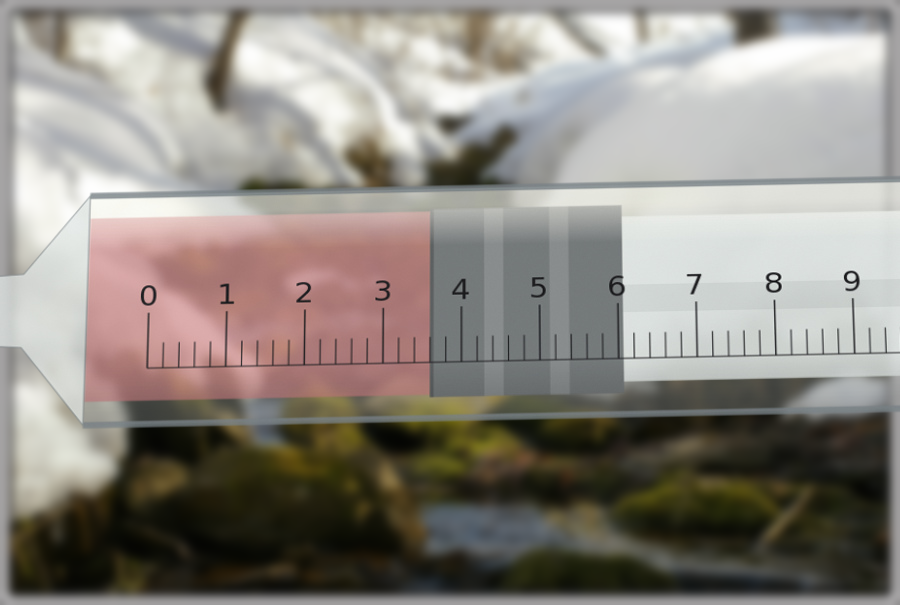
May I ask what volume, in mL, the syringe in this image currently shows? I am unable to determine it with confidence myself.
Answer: 3.6 mL
